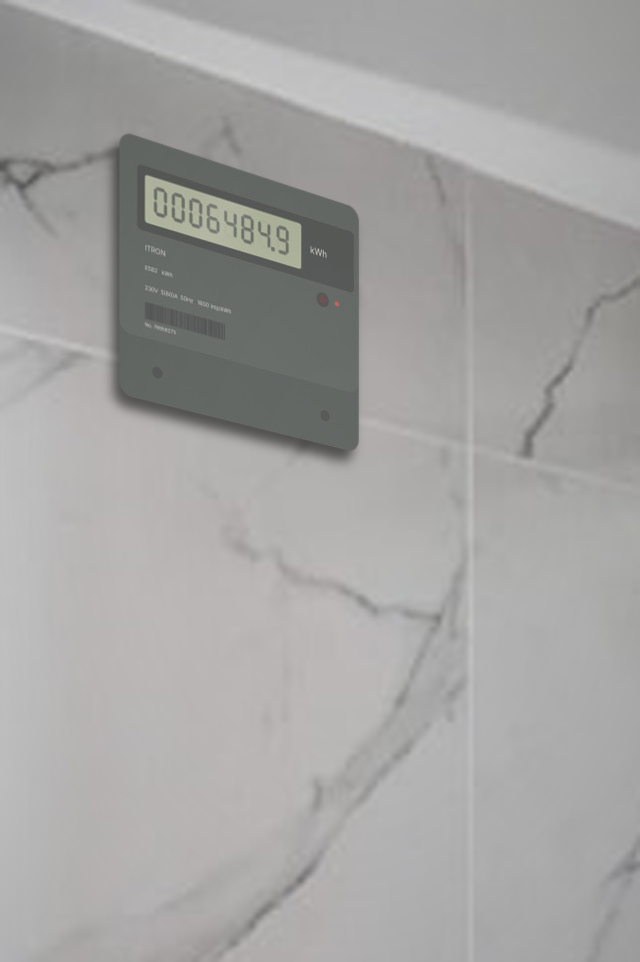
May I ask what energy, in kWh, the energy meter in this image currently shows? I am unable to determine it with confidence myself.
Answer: 6484.9 kWh
